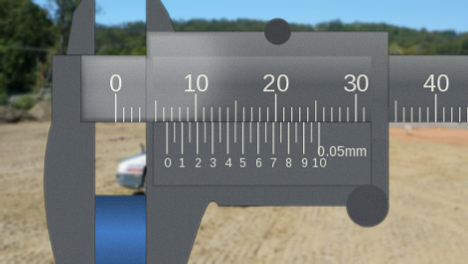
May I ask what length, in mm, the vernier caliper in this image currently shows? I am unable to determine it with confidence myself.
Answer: 6.4 mm
